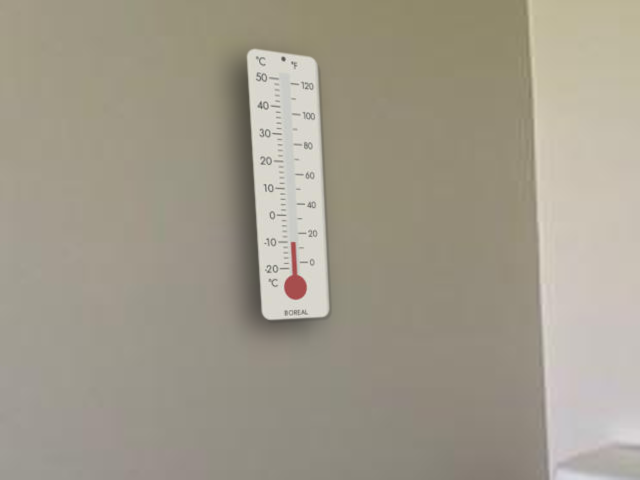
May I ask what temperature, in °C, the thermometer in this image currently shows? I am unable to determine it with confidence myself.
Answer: -10 °C
